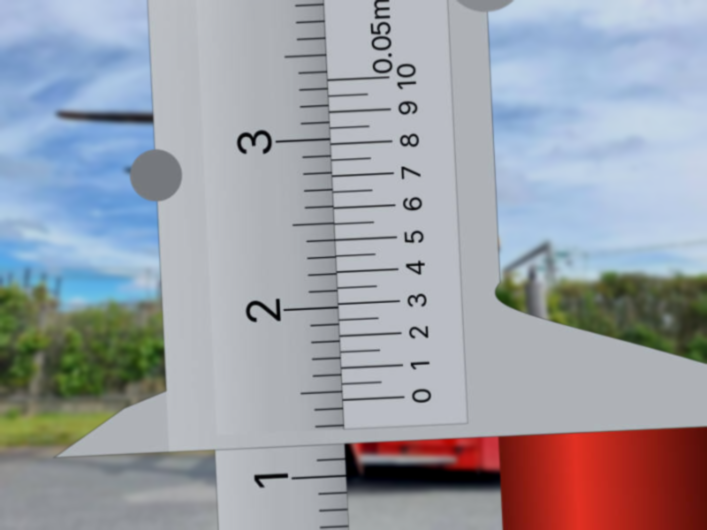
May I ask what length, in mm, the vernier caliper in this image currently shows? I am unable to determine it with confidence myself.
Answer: 14.5 mm
